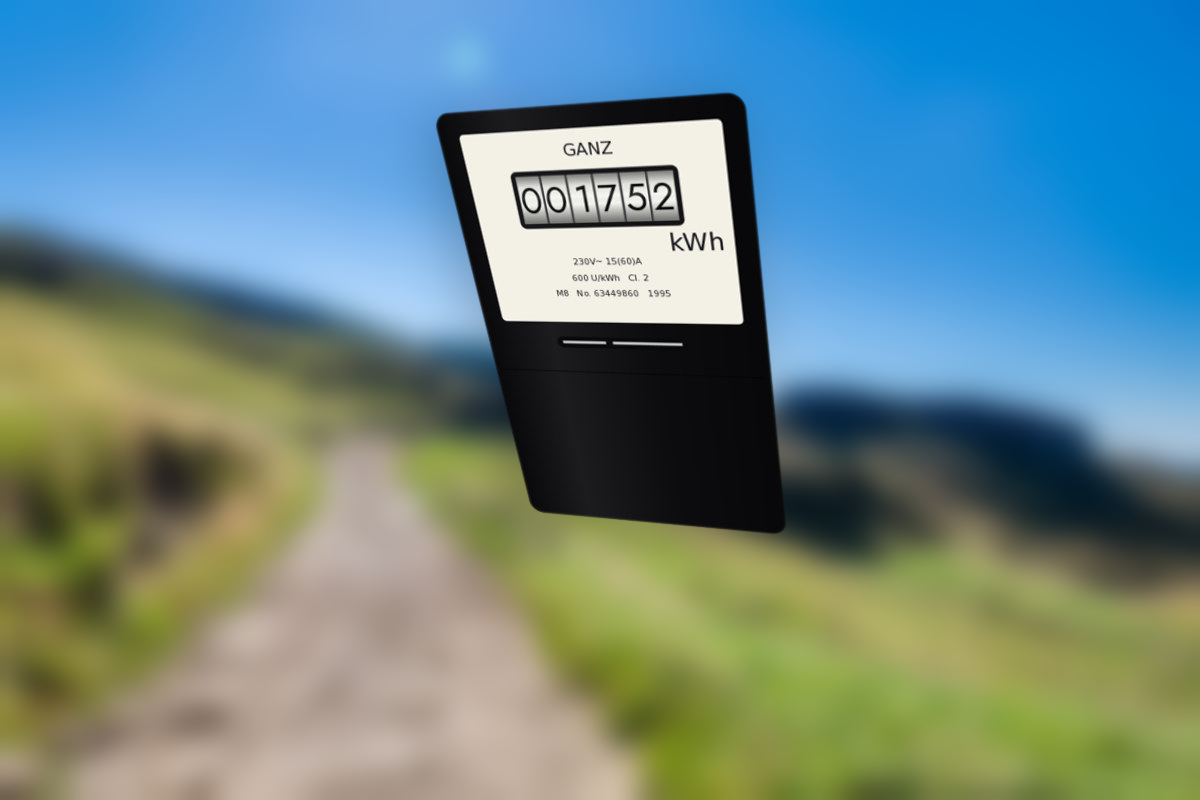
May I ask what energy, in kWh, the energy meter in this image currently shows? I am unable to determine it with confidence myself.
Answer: 1752 kWh
